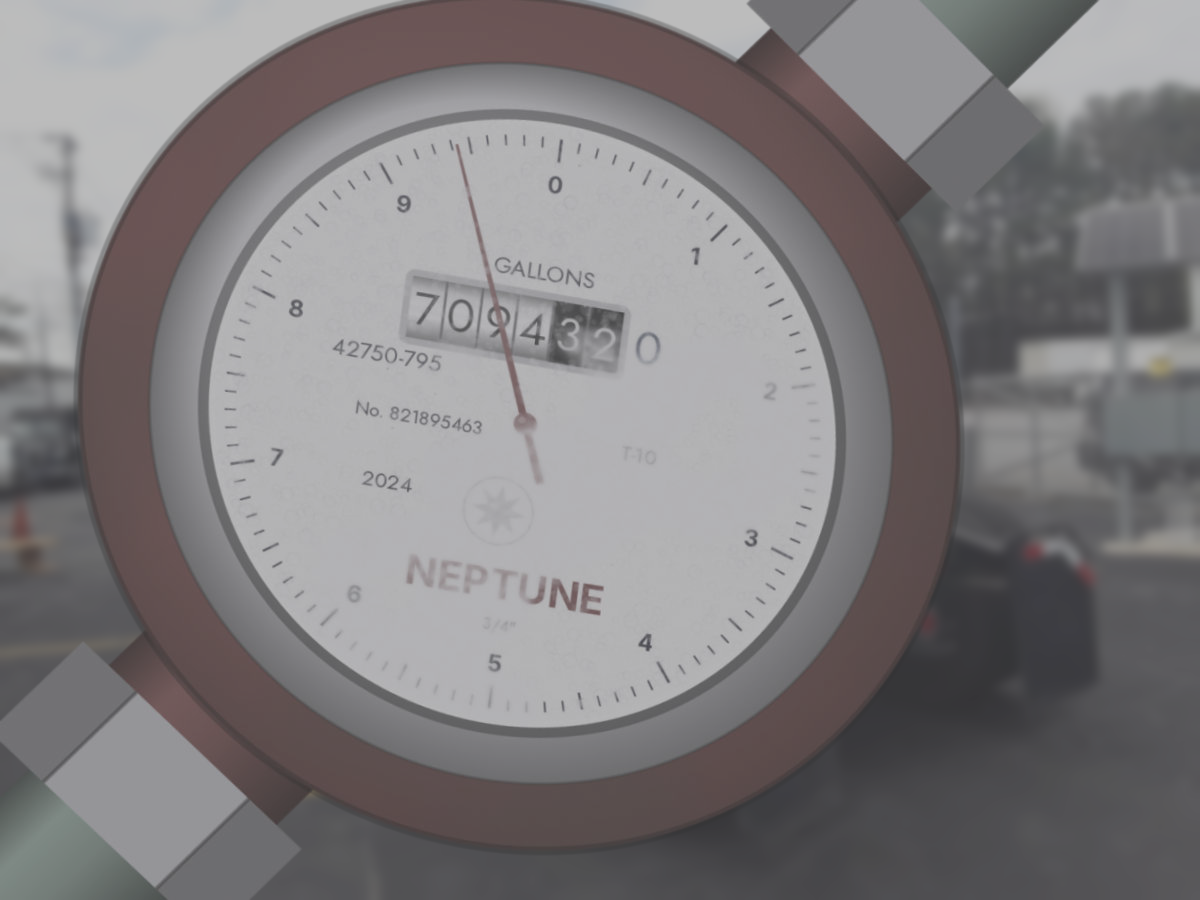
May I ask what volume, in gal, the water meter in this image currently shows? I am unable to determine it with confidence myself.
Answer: 7094319.4 gal
